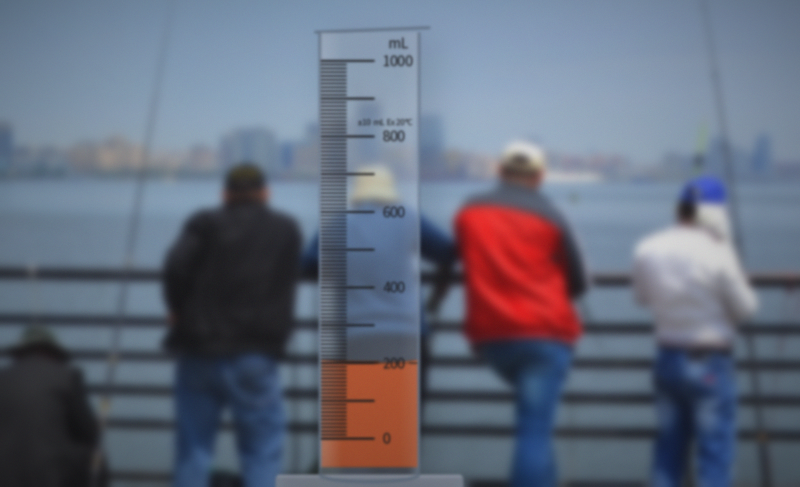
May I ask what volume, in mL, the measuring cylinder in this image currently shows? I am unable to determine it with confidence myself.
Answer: 200 mL
